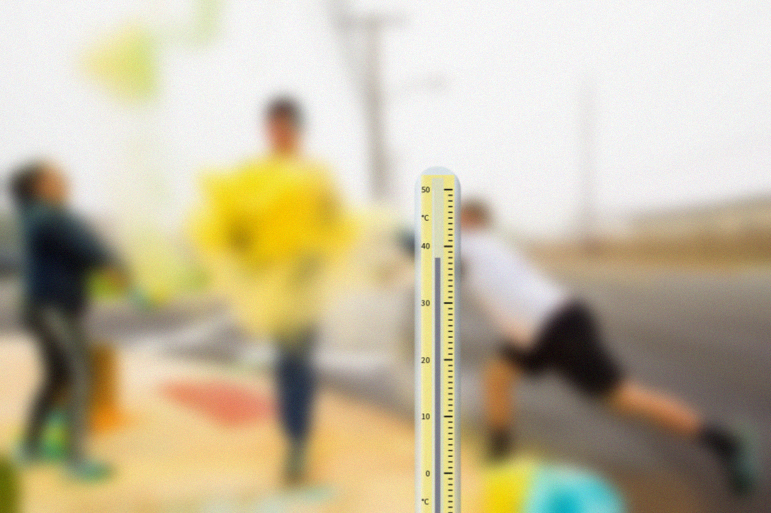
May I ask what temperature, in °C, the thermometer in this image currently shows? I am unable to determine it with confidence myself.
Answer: 38 °C
